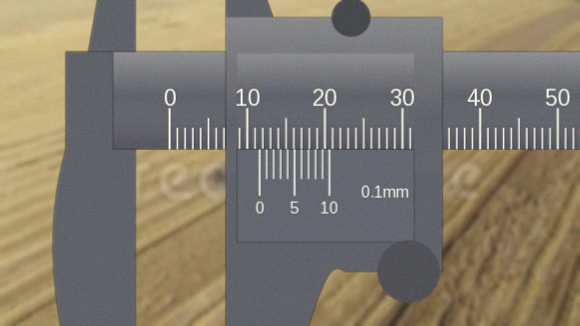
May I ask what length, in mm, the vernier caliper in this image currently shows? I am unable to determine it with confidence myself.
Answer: 11.6 mm
